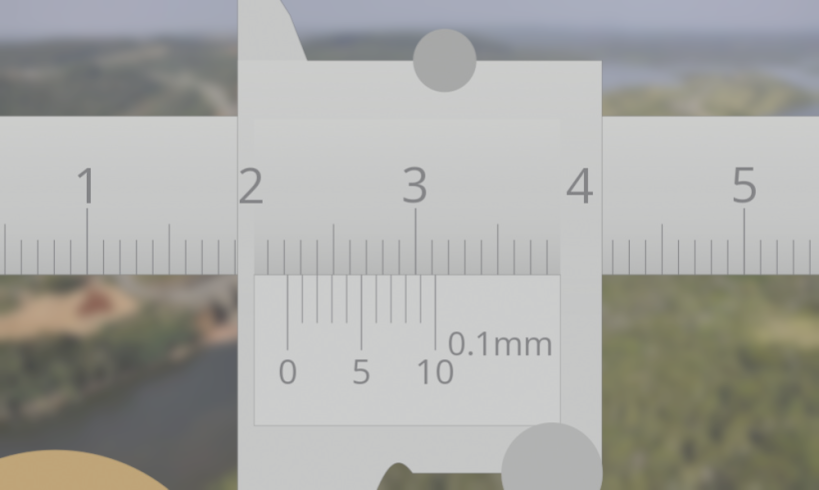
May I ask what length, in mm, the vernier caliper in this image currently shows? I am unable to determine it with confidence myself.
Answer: 22.2 mm
